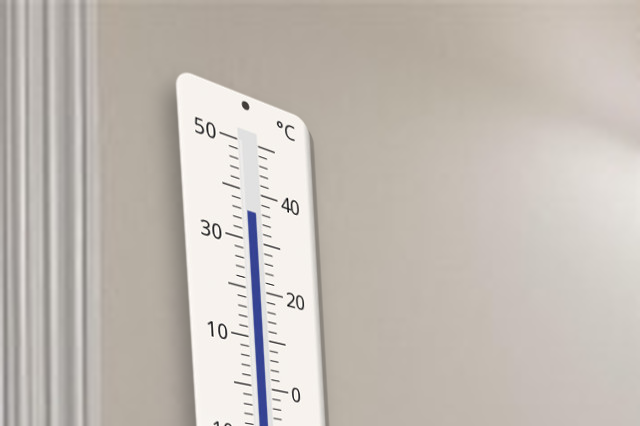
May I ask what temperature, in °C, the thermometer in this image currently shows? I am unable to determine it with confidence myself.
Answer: 36 °C
